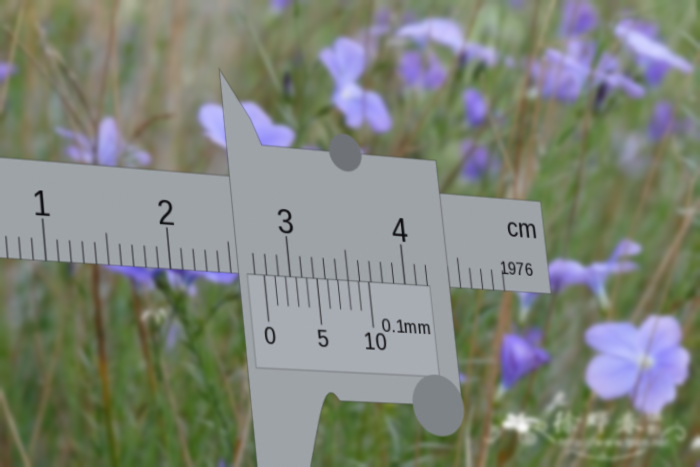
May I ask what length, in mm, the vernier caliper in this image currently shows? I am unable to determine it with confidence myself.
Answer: 27.8 mm
